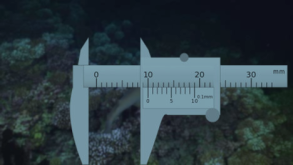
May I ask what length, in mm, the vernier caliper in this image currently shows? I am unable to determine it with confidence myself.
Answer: 10.0 mm
